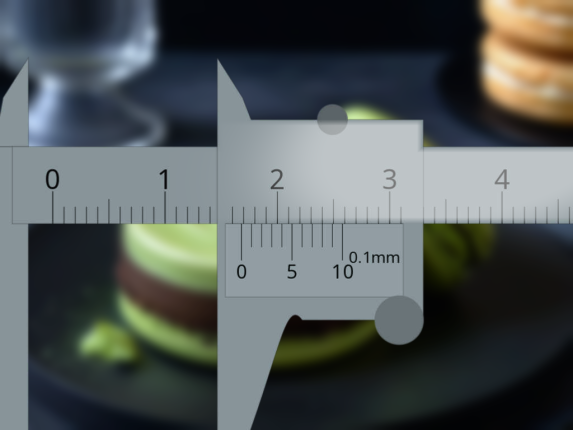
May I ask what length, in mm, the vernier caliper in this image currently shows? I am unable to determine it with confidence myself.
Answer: 16.8 mm
